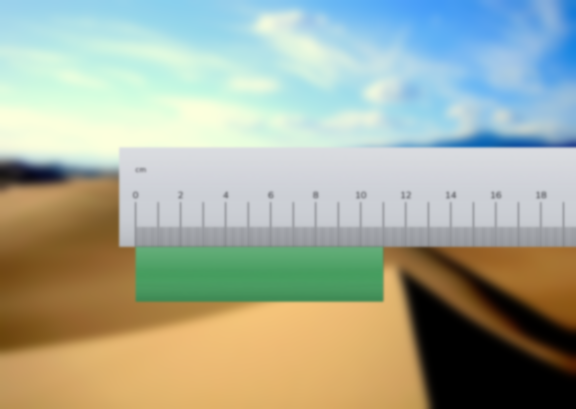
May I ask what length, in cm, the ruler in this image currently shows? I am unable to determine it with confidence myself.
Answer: 11 cm
